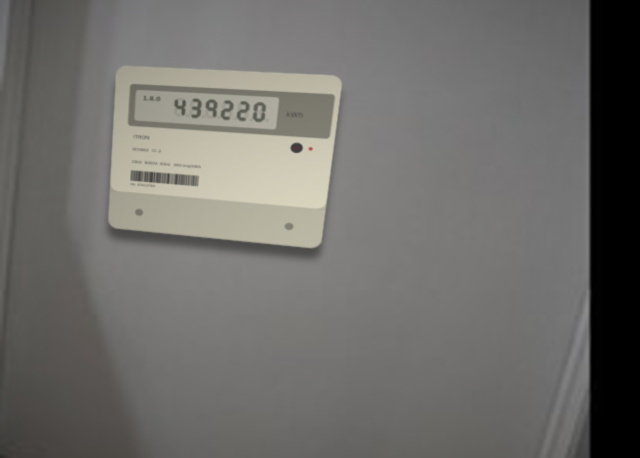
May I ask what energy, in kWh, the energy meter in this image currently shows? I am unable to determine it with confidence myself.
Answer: 439220 kWh
